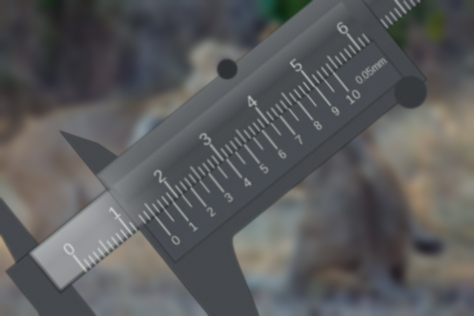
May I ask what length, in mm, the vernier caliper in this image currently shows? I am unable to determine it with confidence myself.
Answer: 15.0 mm
